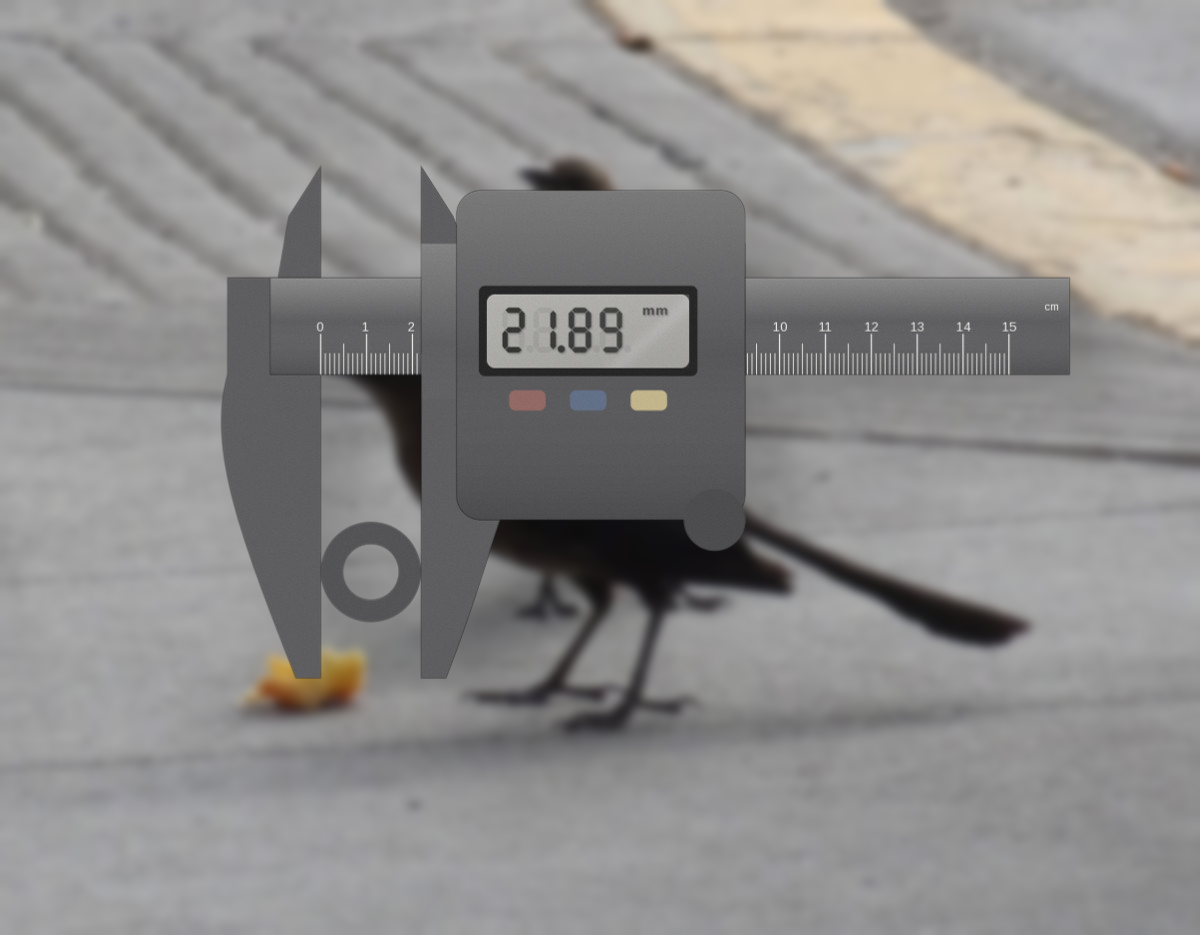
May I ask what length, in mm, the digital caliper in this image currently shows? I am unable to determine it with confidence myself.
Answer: 21.89 mm
